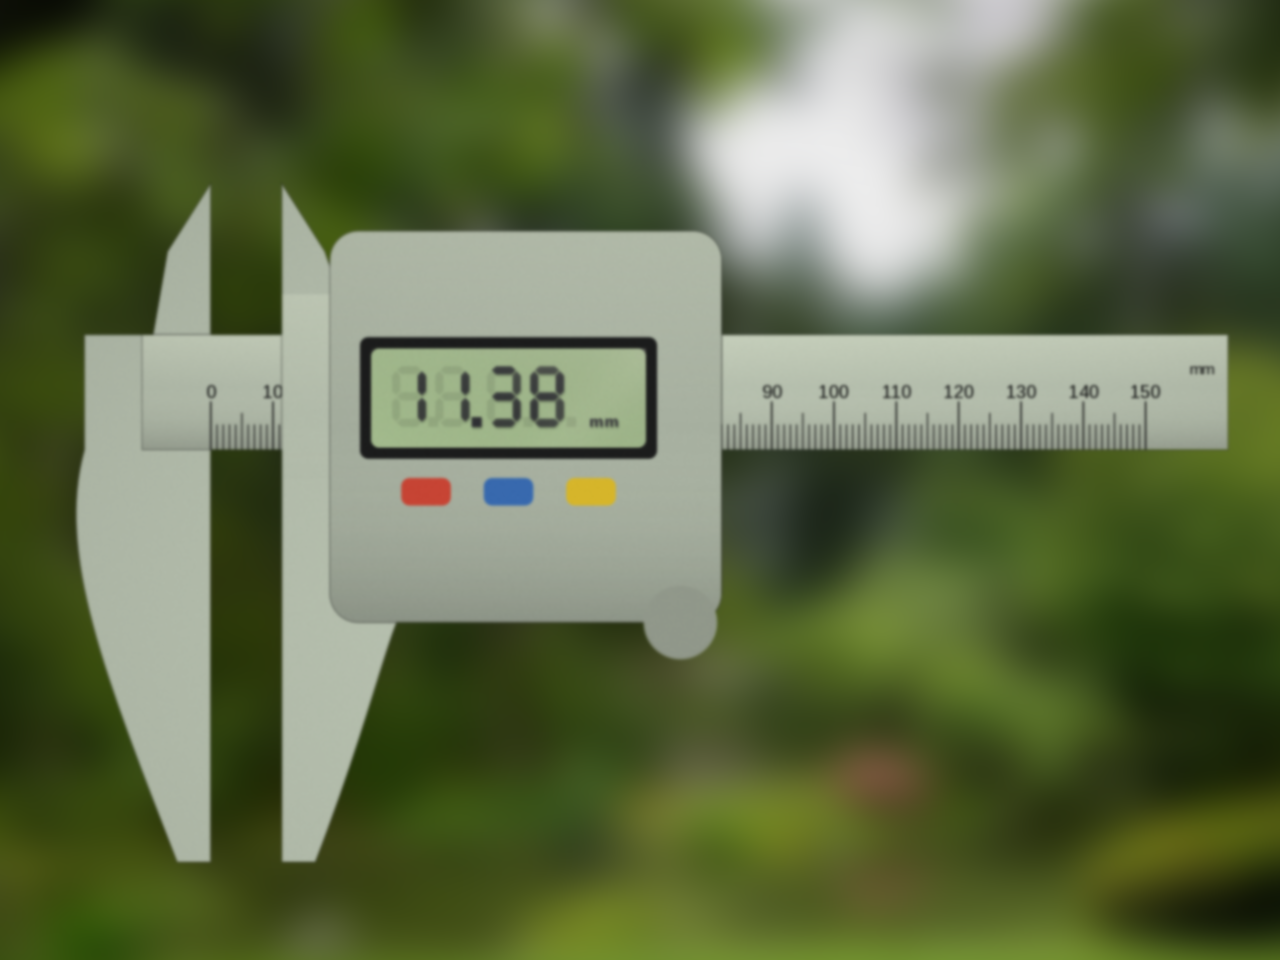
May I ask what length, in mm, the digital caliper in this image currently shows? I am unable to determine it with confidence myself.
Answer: 11.38 mm
